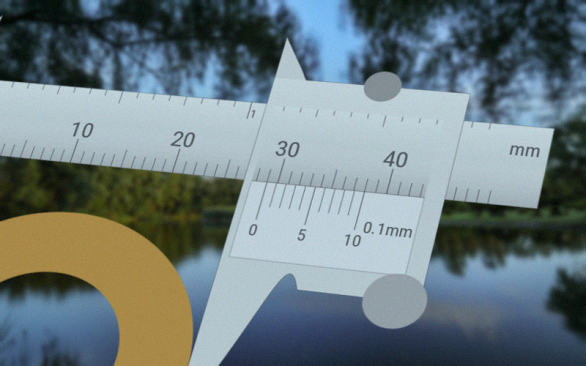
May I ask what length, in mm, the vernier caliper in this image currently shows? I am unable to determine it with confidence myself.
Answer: 29.0 mm
